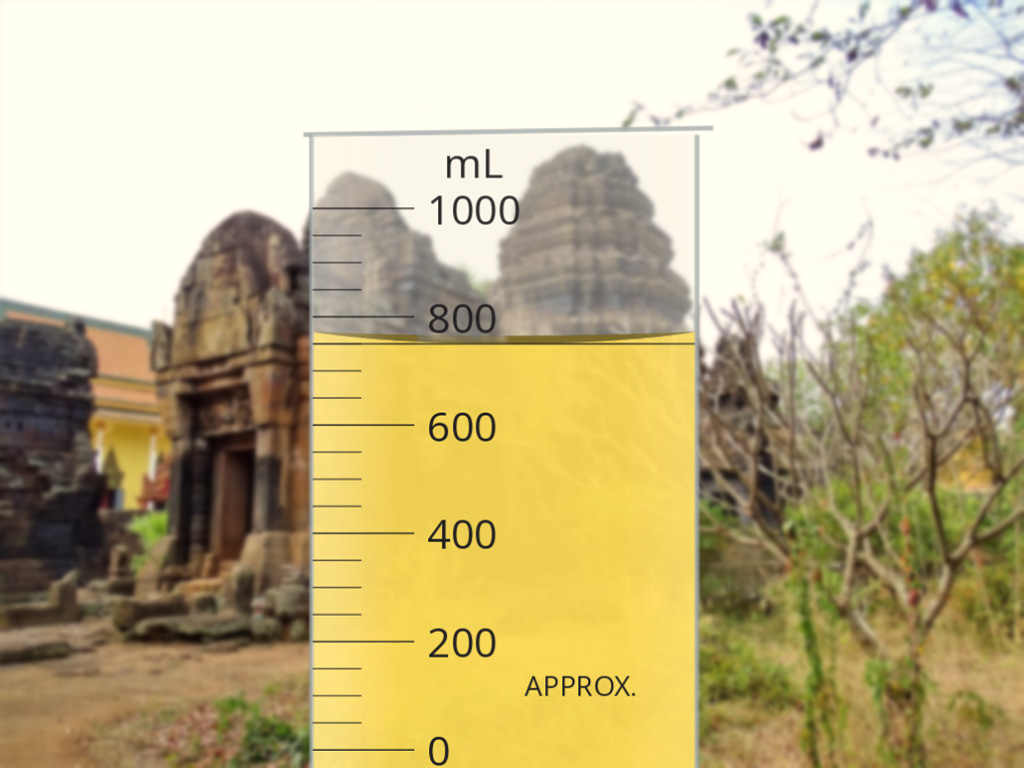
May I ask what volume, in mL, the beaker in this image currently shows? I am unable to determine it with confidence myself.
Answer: 750 mL
